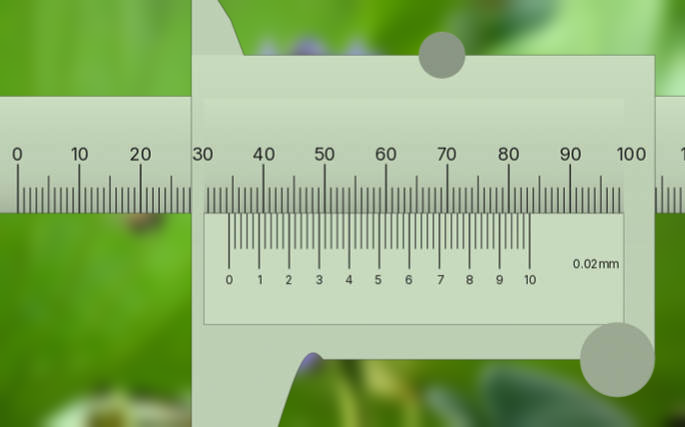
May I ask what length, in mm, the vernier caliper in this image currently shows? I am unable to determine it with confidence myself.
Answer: 34.4 mm
